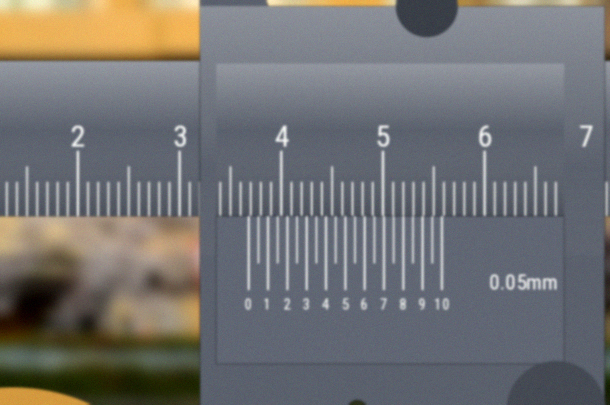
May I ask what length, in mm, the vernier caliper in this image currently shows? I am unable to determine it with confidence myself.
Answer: 36.8 mm
